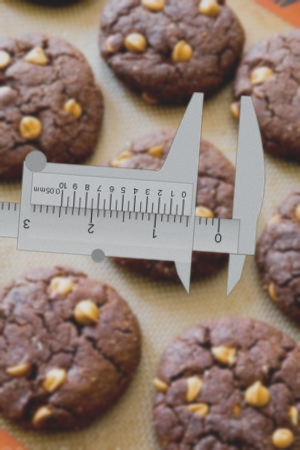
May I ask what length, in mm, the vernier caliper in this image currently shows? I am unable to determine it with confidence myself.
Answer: 5.8 mm
